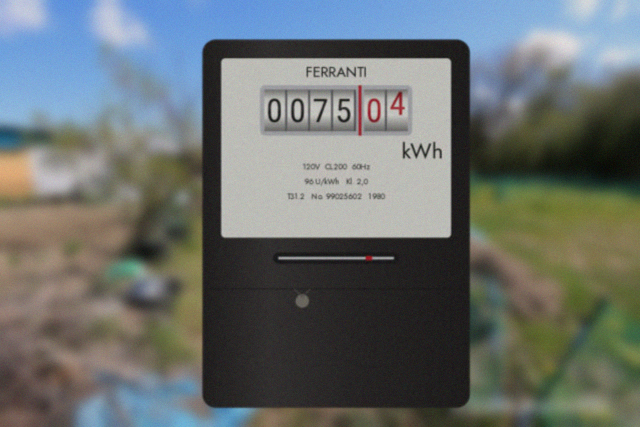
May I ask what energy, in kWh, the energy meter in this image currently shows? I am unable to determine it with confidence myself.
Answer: 75.04 kWh
